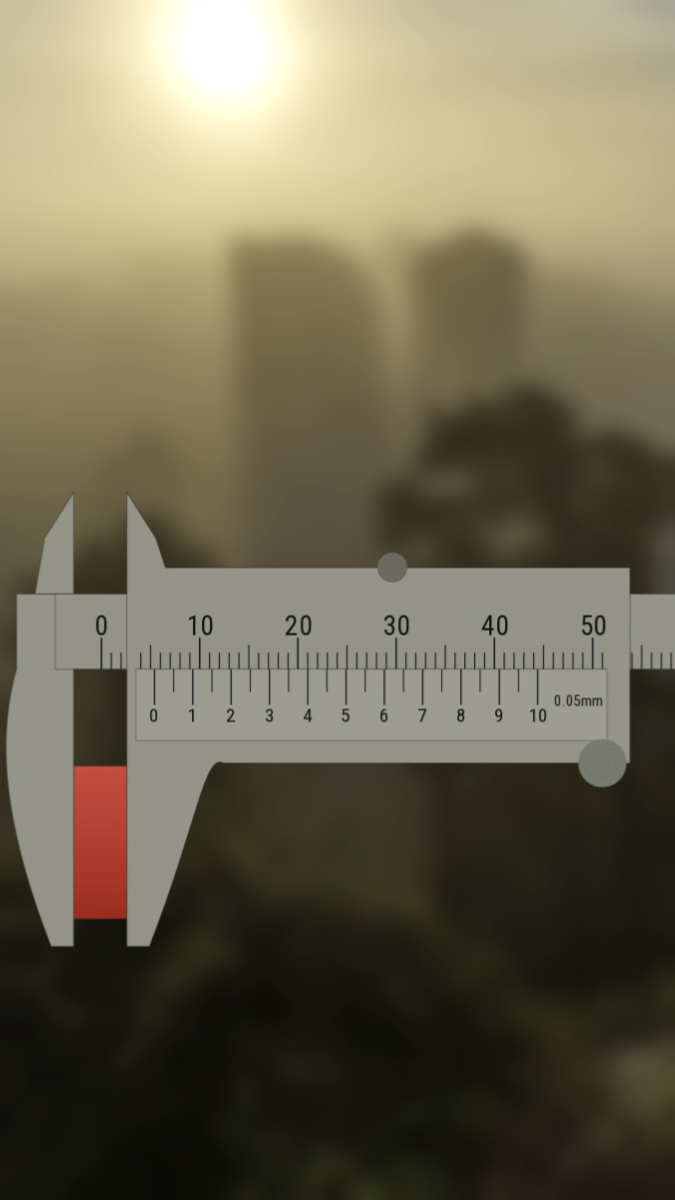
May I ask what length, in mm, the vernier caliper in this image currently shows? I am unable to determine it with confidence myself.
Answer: 5.4 mm
